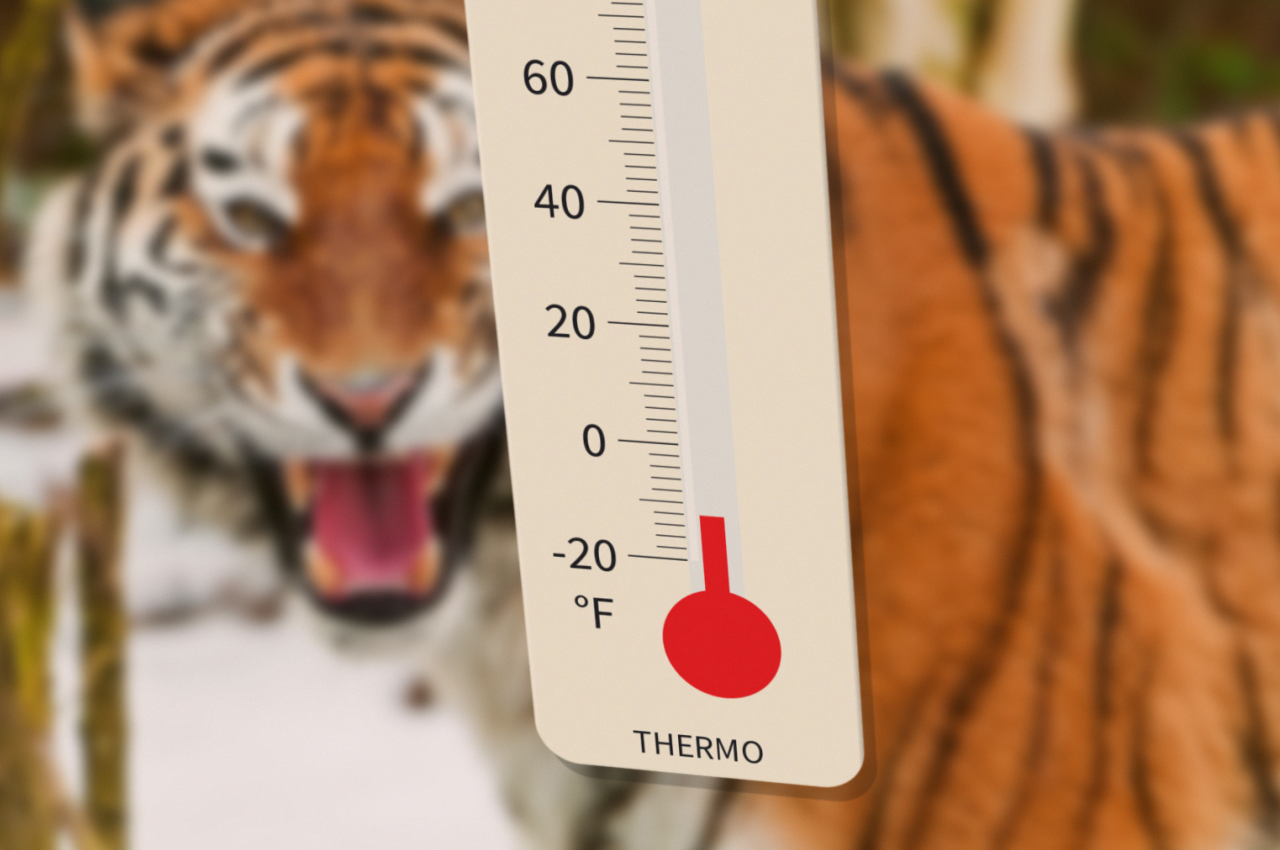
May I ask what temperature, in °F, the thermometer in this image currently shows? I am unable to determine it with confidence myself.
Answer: -12 °F
